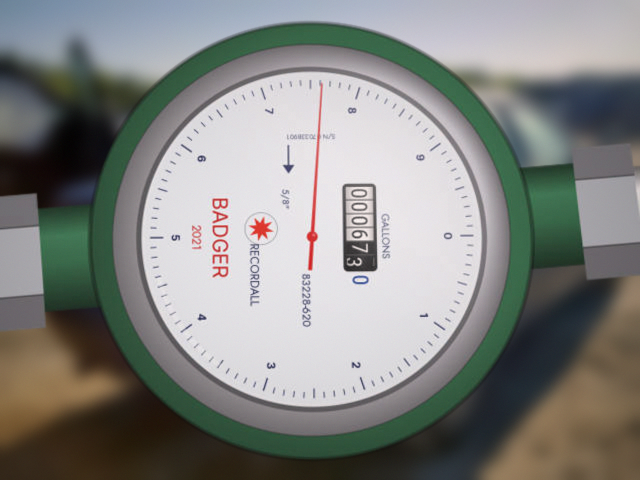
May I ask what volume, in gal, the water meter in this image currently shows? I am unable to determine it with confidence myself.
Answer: 6727.6 gal
